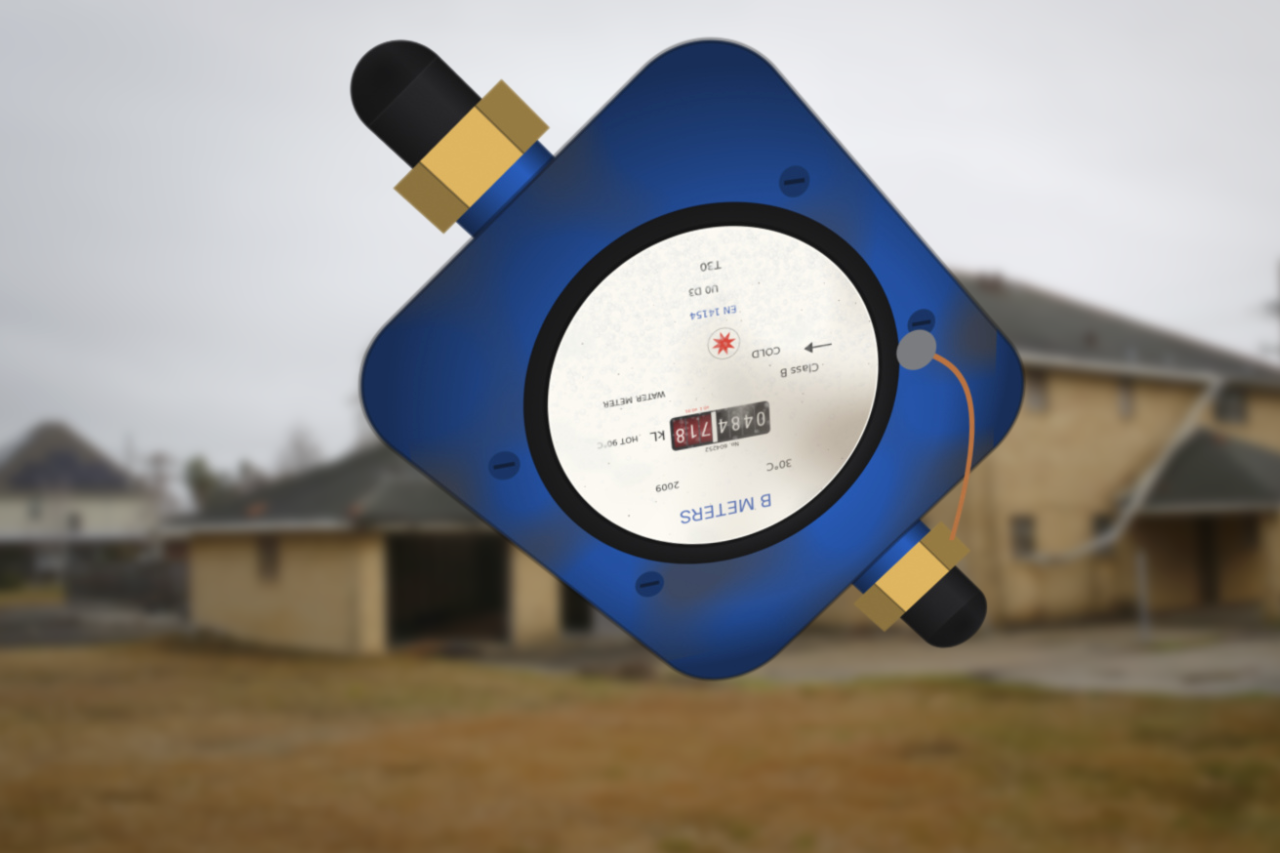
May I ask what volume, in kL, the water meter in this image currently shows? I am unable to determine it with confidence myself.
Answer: 484.718 kL
